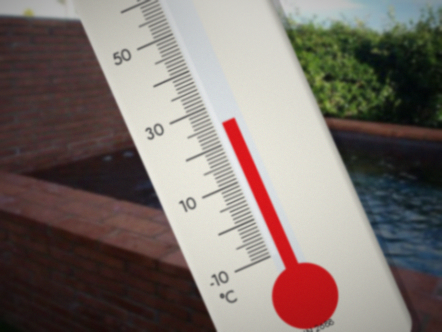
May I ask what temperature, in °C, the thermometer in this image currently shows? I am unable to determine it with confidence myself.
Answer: 25 °C
